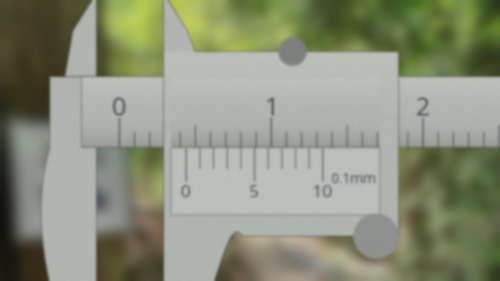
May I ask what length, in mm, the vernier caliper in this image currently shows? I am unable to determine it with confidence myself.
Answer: 4.4 mm
